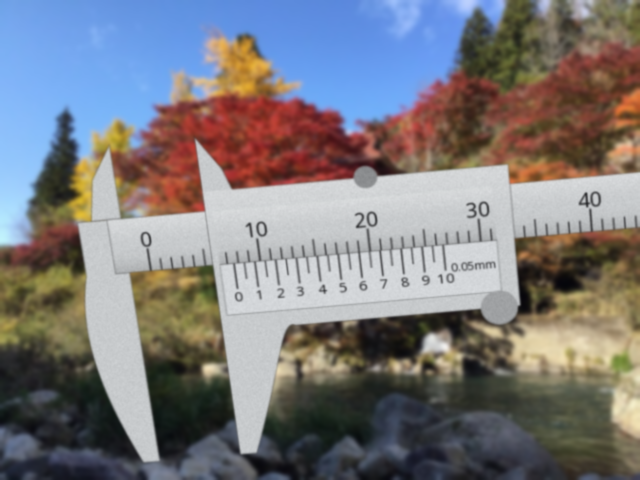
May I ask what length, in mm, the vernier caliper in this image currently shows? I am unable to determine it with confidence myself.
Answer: 7.6 mm
